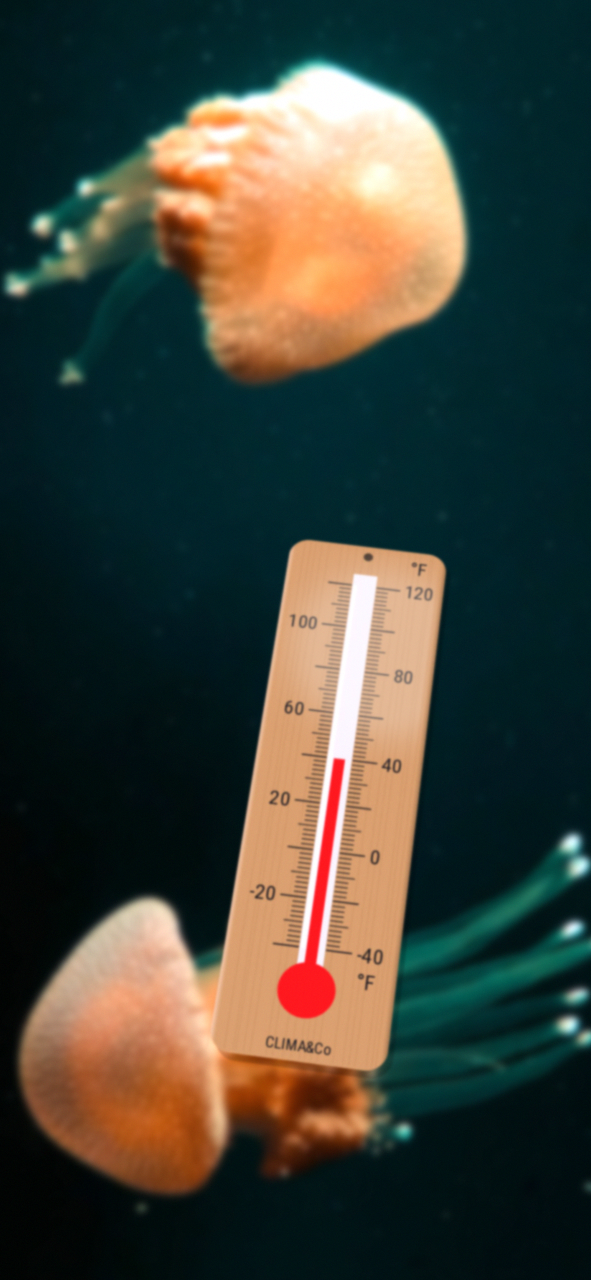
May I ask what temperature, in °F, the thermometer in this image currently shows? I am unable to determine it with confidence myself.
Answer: 40 °F
